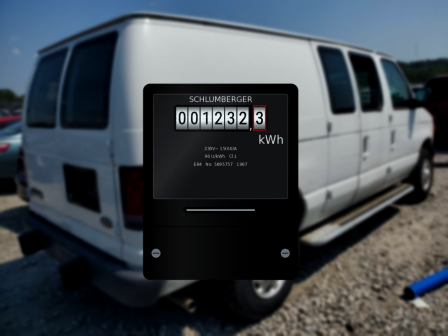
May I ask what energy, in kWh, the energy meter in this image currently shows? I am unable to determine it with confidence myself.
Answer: 1232.3 kWh
